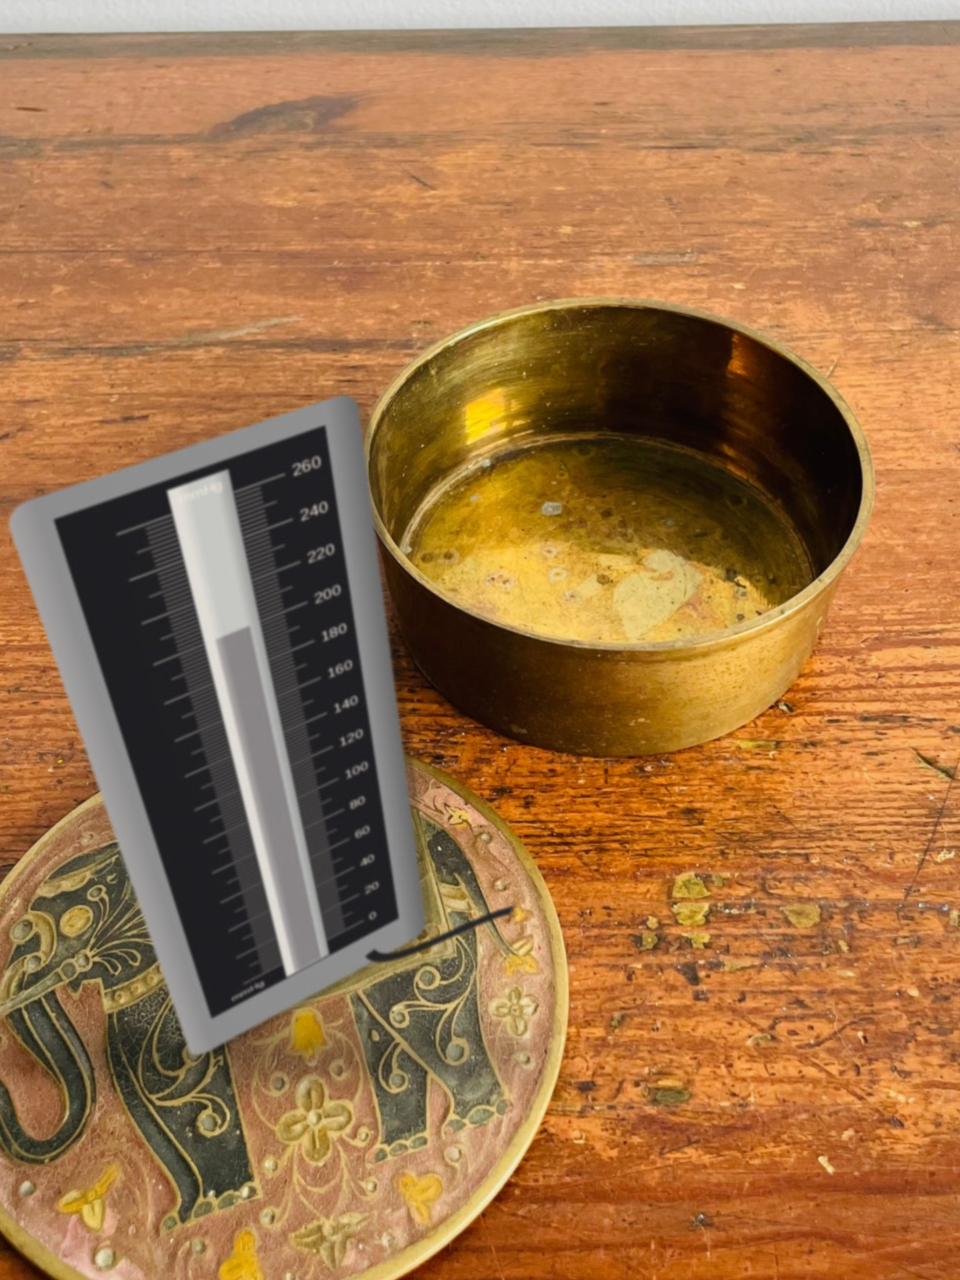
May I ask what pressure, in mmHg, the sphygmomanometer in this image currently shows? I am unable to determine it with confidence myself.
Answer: 200 mmHg
